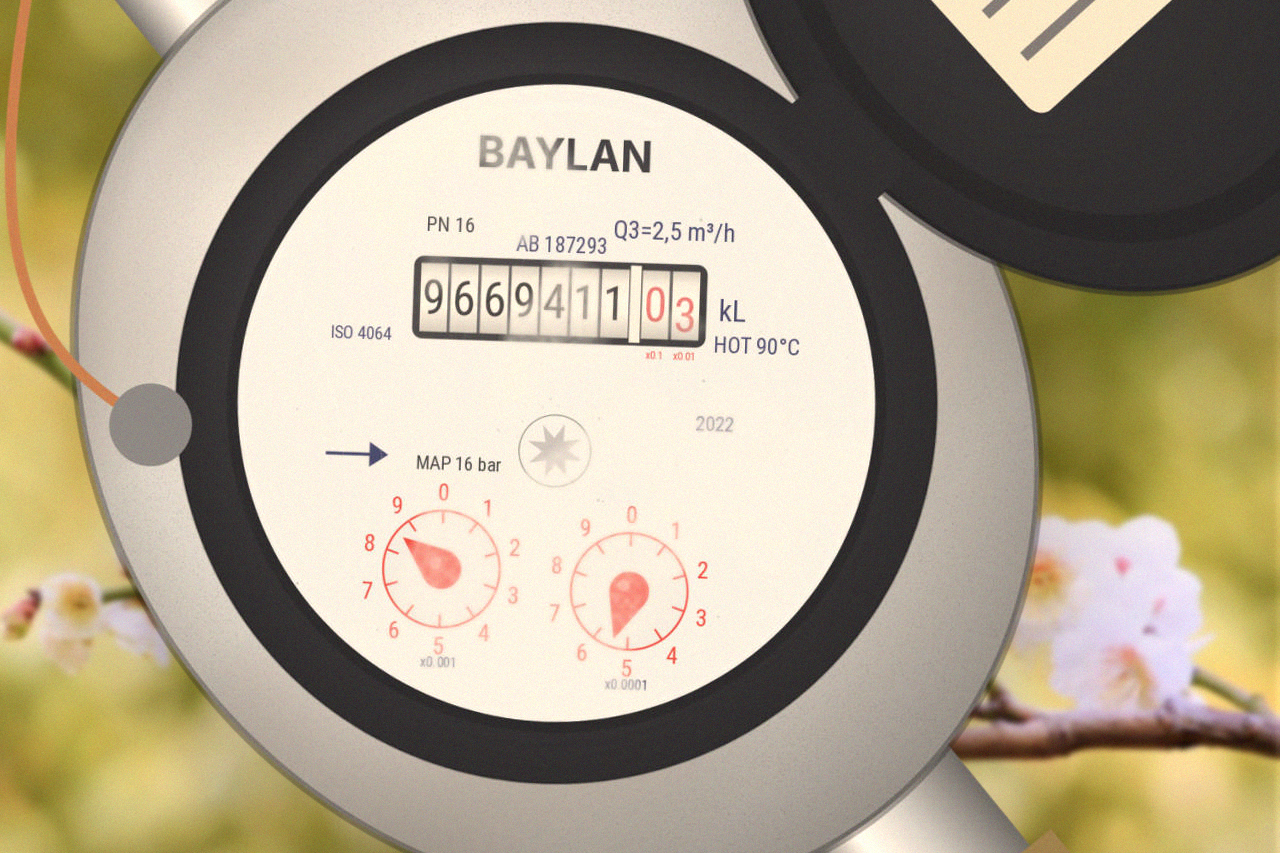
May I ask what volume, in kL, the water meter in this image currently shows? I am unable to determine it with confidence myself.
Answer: 9669411.0285 kL
